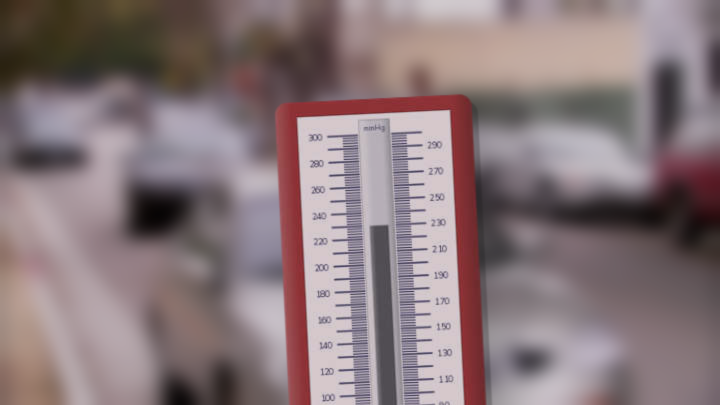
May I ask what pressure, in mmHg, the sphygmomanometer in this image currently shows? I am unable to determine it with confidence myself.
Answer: 230 mmHg
